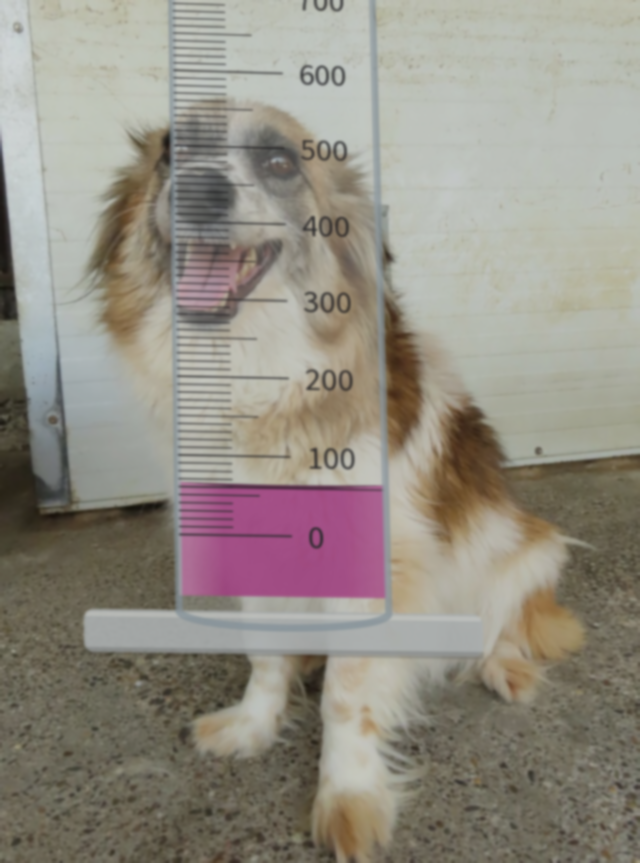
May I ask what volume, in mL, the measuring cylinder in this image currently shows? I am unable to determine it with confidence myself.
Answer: 60 mL
